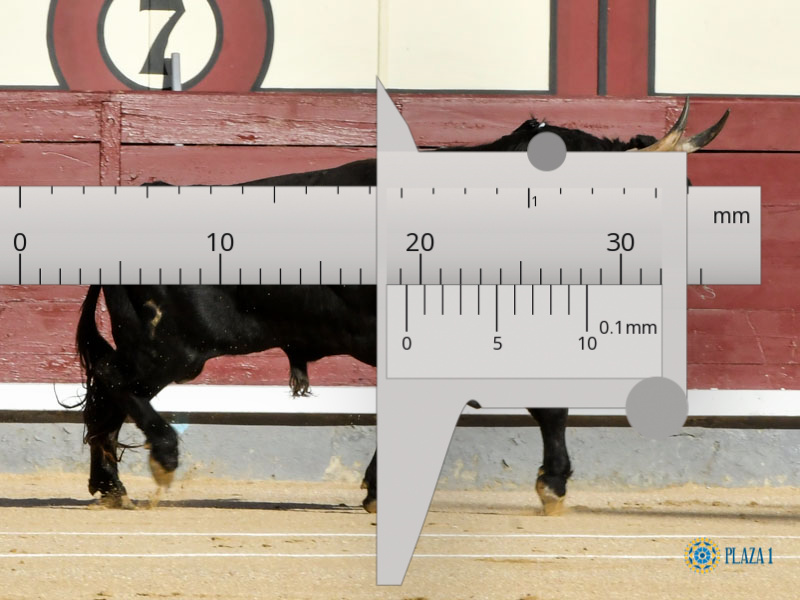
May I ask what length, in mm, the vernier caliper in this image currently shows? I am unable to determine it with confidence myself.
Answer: 19.3 mm
